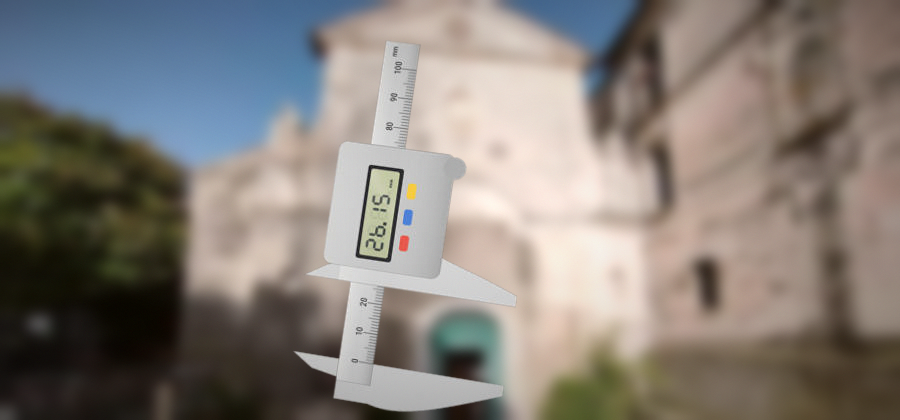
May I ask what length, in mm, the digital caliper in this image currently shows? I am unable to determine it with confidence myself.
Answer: 26.15 mm
